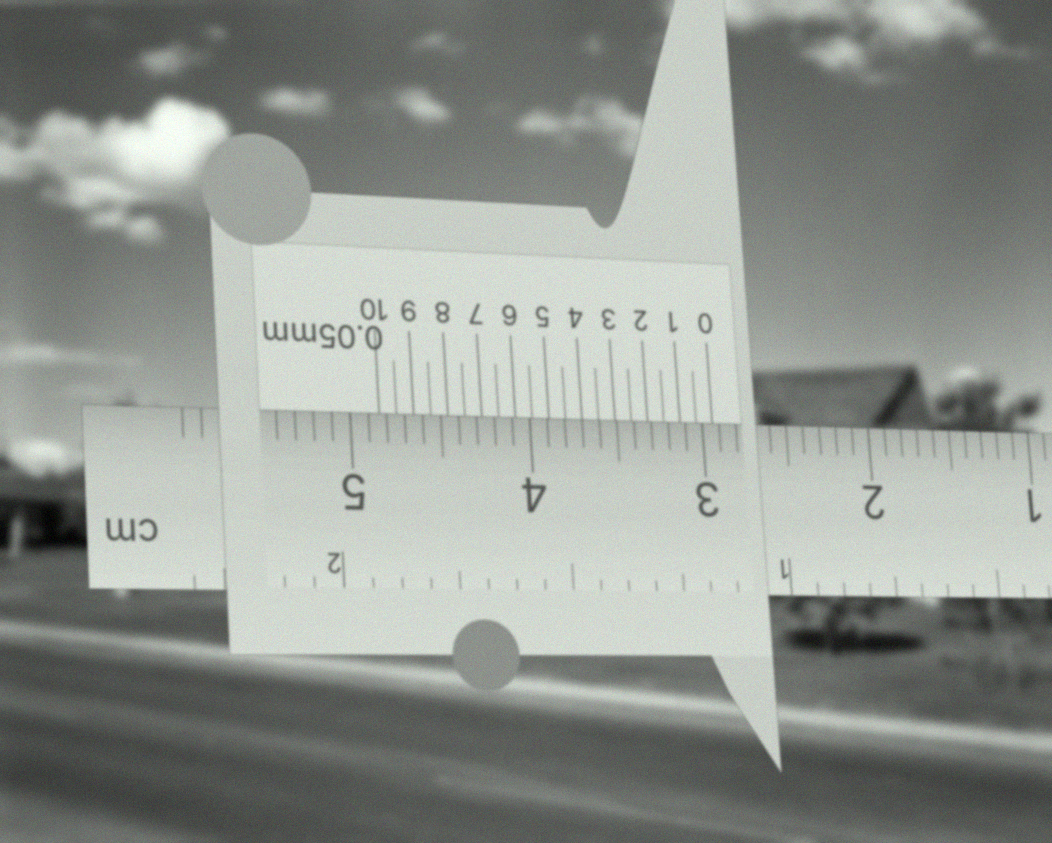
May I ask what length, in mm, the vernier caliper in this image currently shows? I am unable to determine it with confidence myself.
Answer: 29.4 mm
